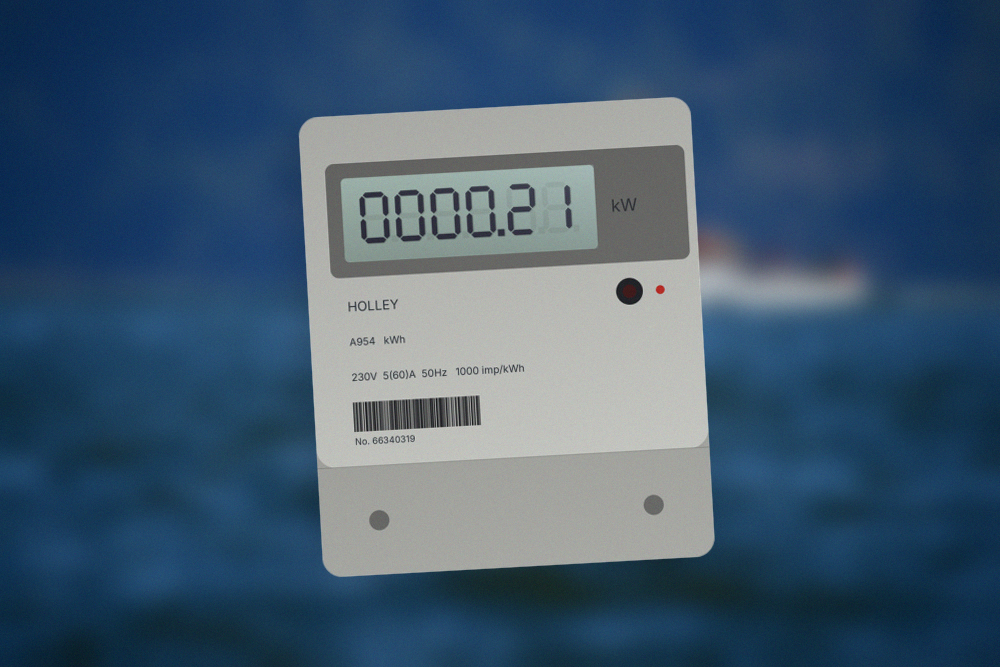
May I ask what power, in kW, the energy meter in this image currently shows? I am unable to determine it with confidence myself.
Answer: 0.21 kW
